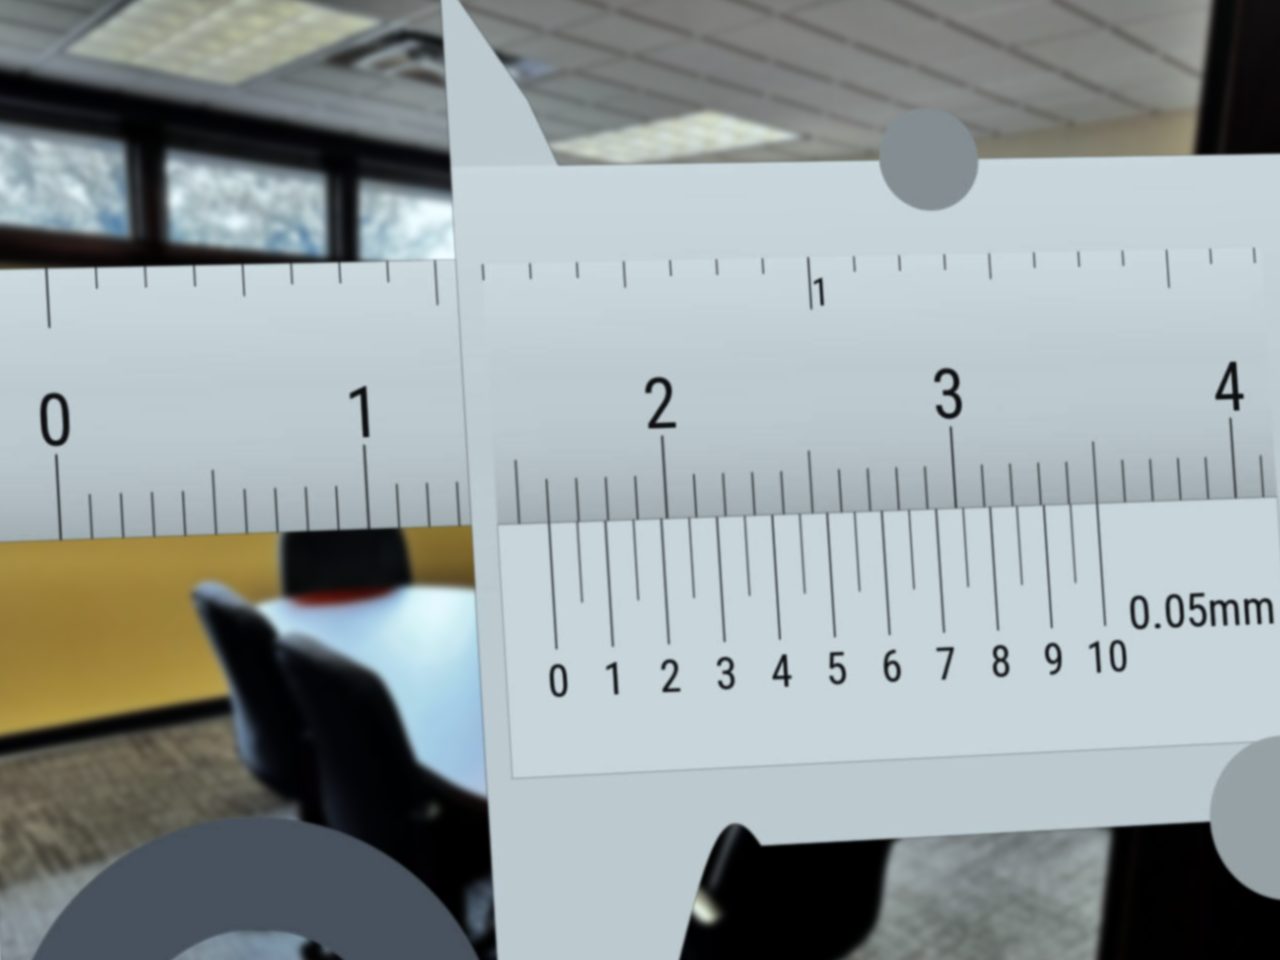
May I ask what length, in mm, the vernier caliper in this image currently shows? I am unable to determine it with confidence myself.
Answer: 16.0 mm
